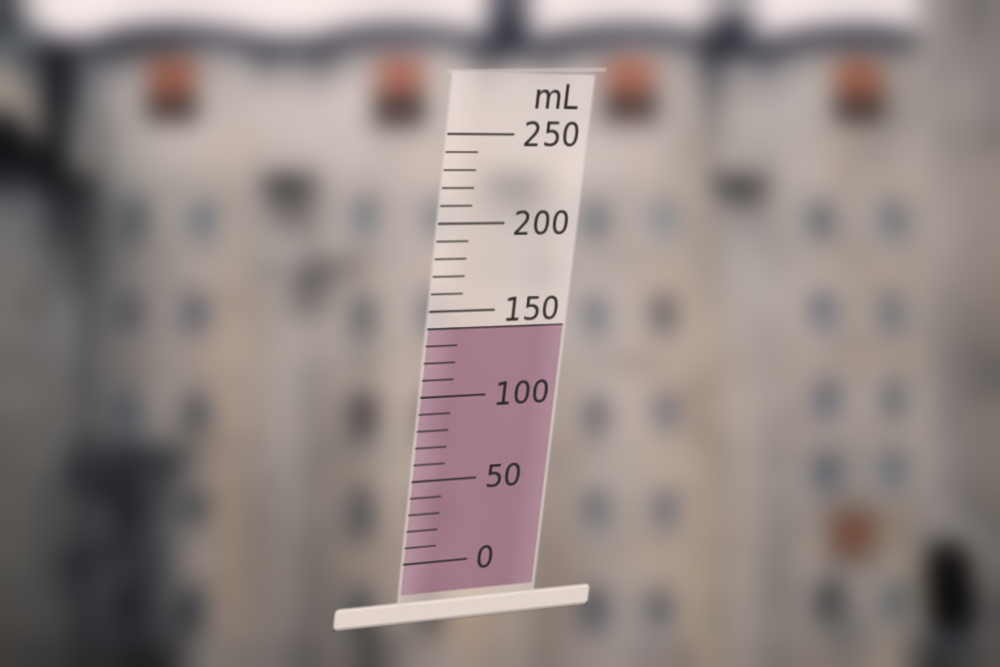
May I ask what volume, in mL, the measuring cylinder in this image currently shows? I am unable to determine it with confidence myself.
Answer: 140 mL
